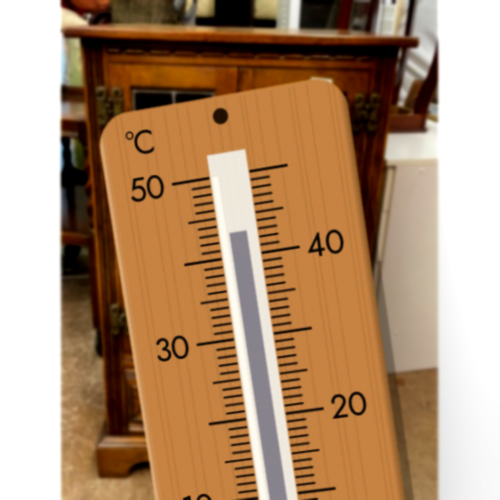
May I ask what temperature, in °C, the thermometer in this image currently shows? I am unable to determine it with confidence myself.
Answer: 43 °C
